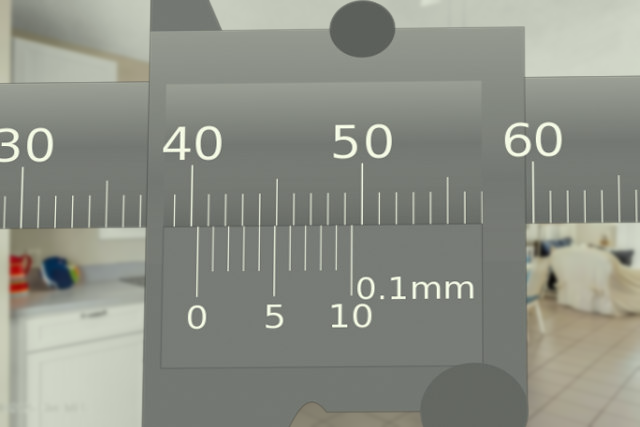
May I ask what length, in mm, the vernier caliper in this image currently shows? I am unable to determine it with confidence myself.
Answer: 40.4 mm
